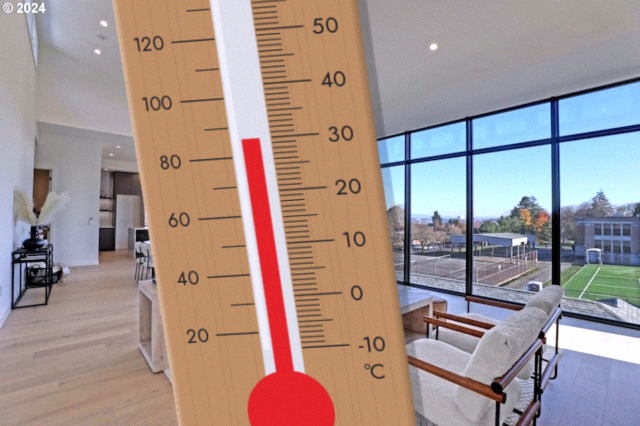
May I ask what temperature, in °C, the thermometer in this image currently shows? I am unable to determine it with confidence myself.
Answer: 30 °C
